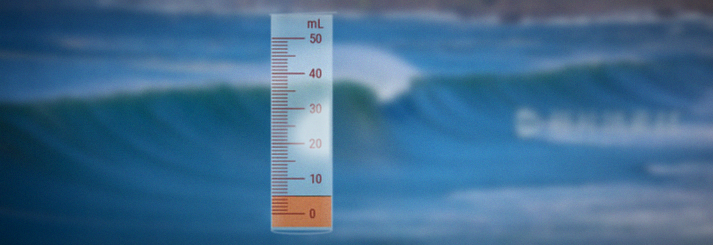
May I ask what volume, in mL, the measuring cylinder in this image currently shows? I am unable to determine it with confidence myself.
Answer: 5 mL
